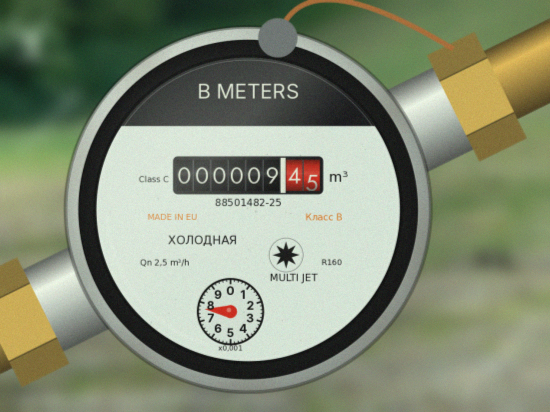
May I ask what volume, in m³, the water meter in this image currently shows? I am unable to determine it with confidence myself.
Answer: 9.447 m³
